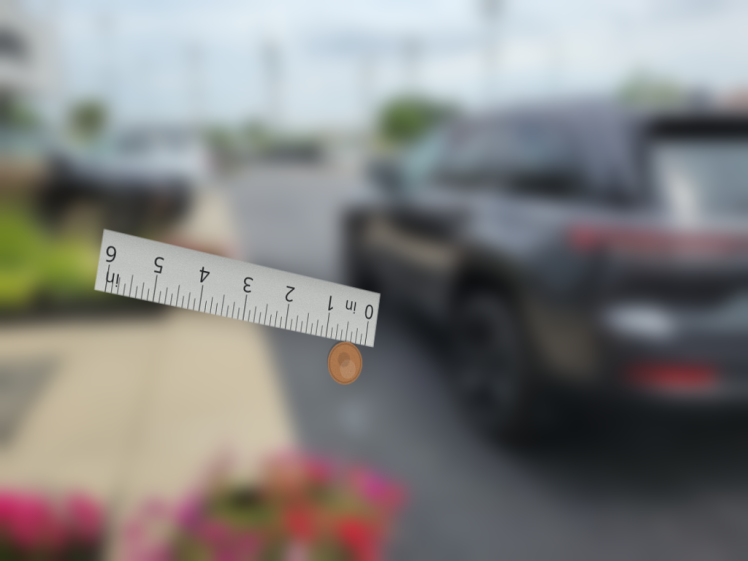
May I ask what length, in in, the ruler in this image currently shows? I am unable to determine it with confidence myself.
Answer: 0.875 in
